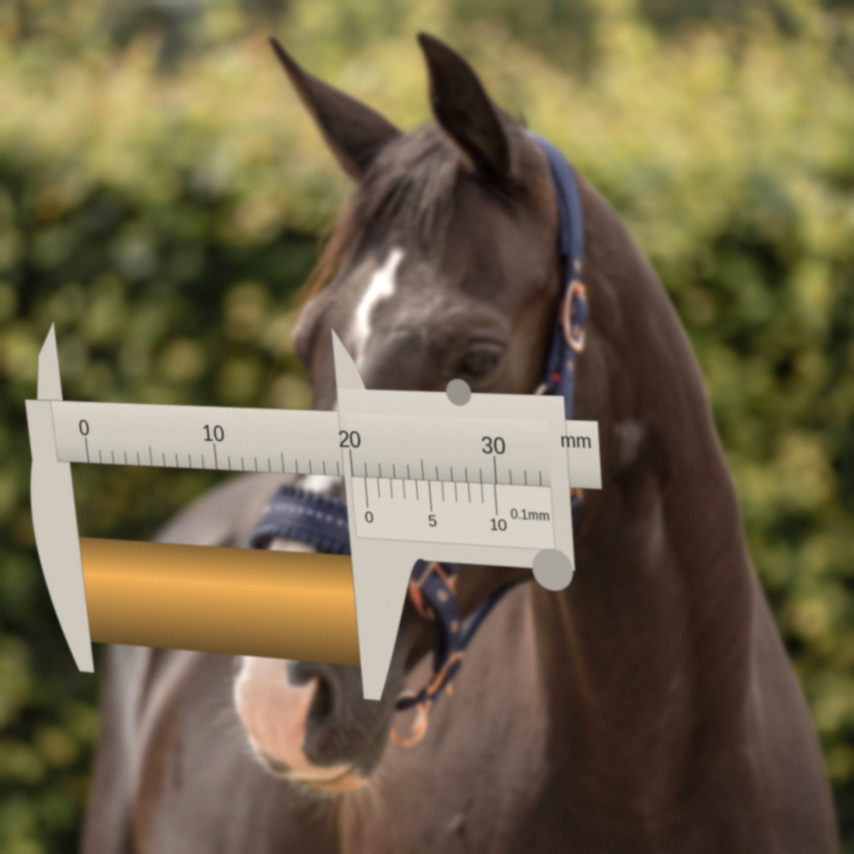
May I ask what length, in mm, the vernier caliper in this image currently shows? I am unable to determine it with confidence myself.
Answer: 20.9 mm
